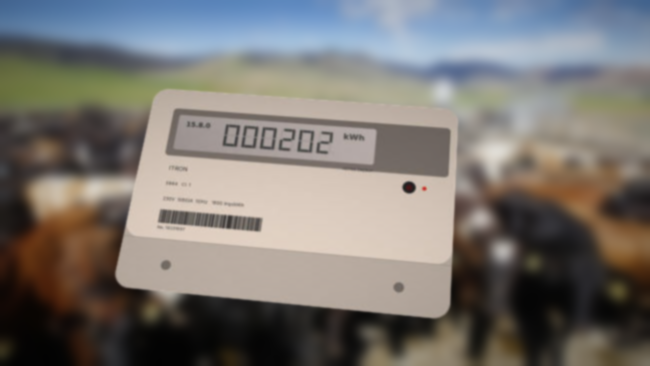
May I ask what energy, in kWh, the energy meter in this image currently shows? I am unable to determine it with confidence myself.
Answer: 202 kWh
